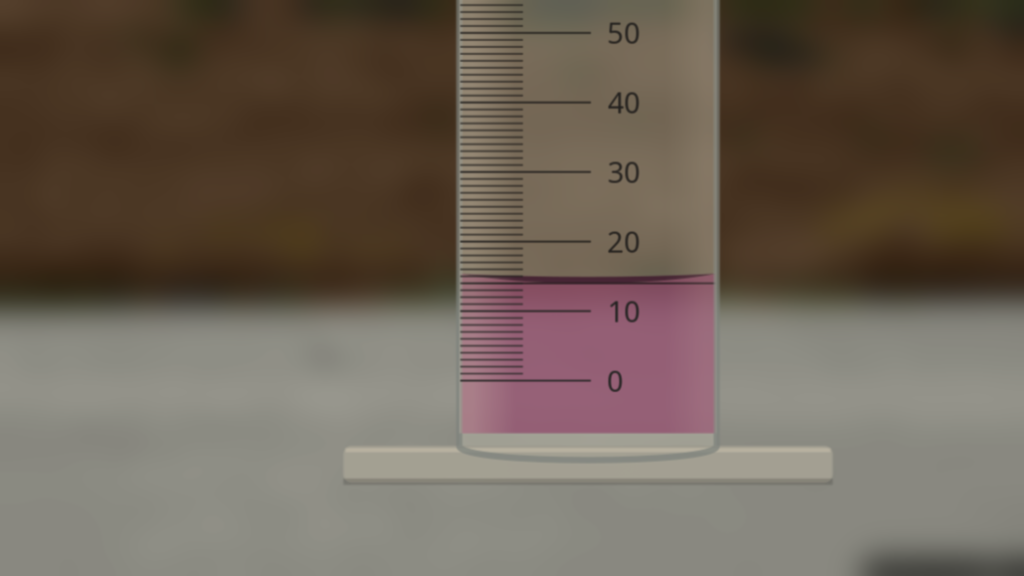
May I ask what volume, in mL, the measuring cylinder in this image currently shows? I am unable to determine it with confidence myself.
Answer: 14 mL
